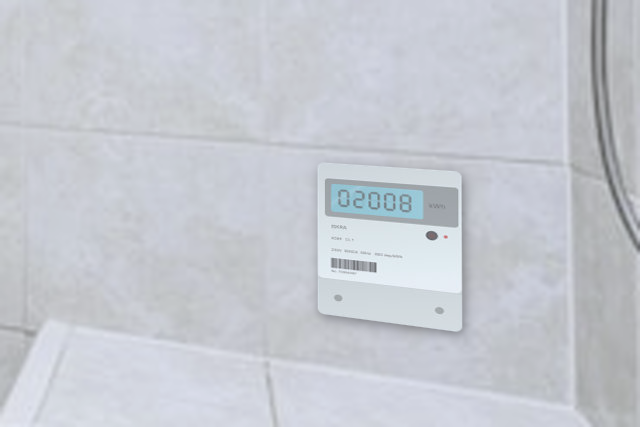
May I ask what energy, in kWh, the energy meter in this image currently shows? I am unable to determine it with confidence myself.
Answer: 2008 kWh
